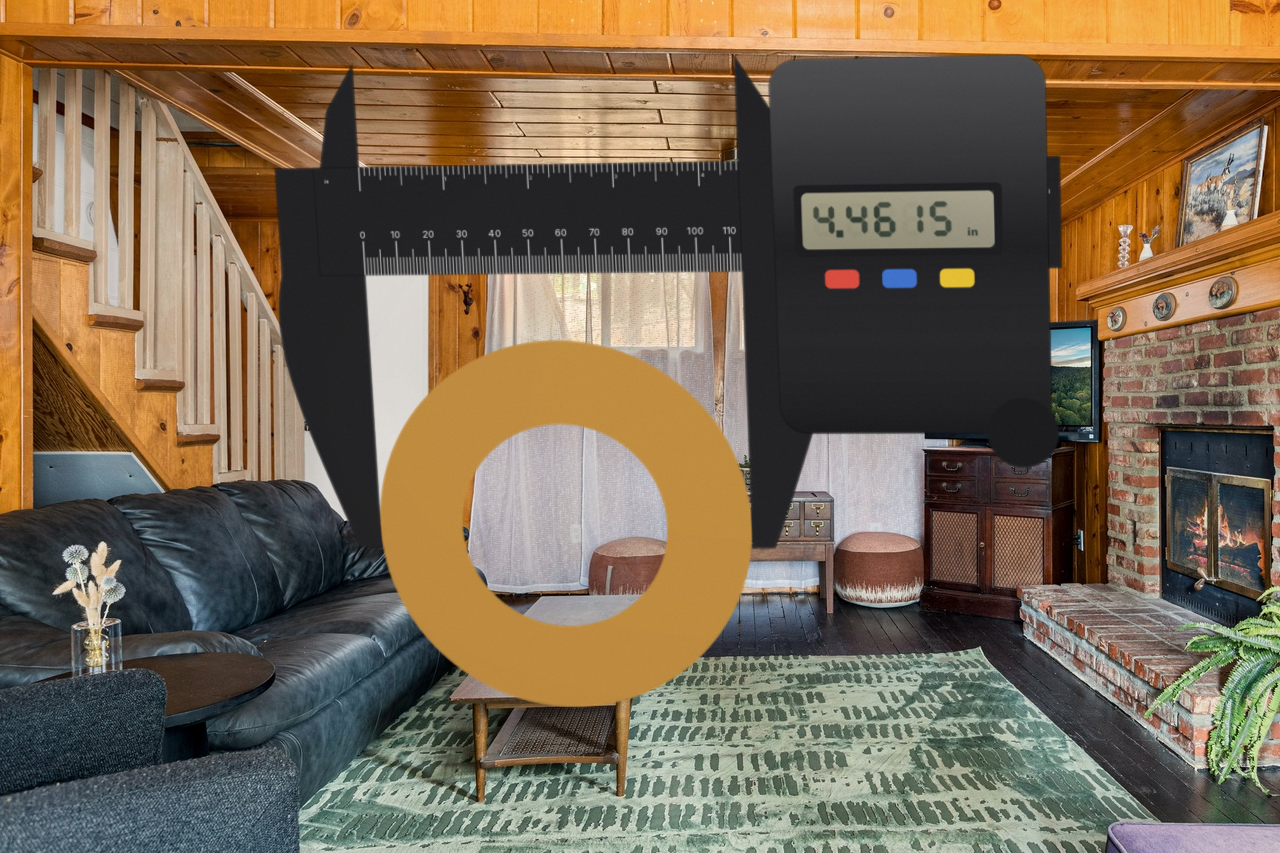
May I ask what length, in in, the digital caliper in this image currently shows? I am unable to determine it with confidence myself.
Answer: 4.4615 in
